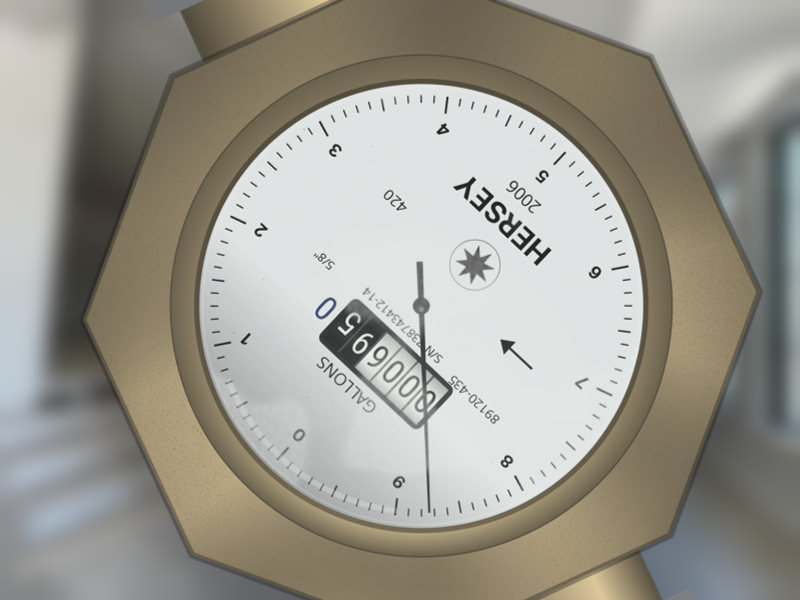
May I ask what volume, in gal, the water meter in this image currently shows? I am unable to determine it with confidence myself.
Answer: 6948.7 gal
